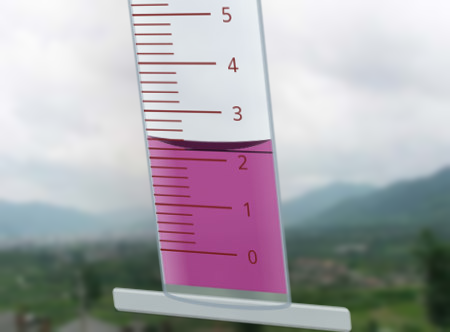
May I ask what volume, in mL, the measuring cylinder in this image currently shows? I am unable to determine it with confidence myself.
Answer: 2.2 mL
